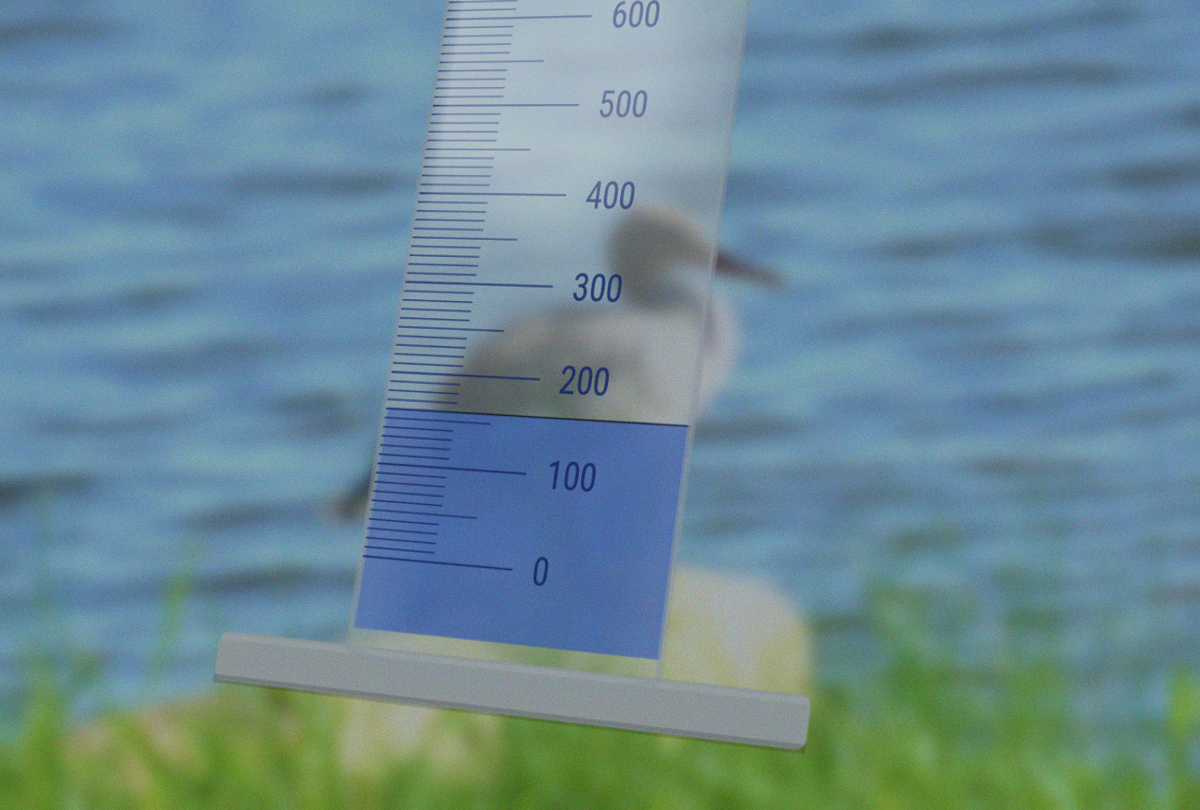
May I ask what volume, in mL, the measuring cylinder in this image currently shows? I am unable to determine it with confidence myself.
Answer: 160 mL
